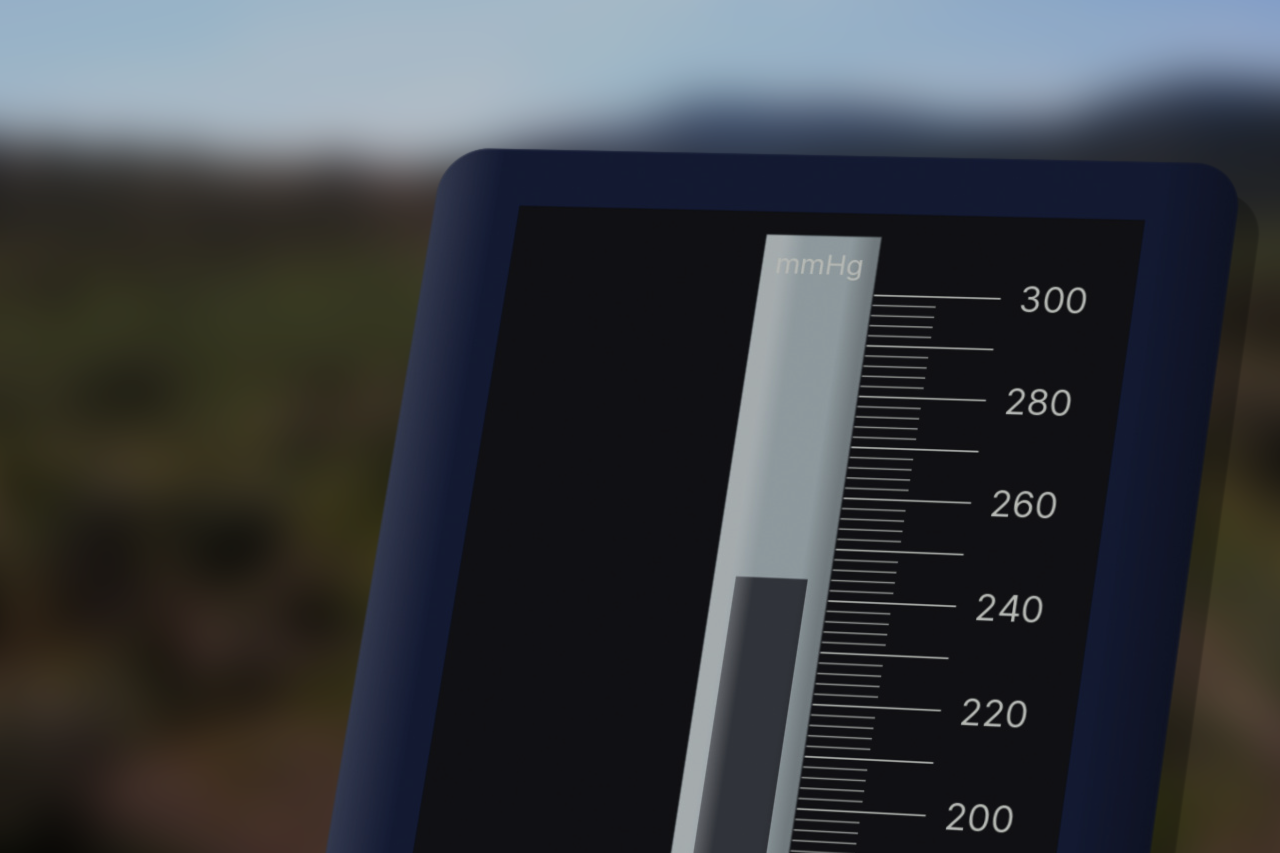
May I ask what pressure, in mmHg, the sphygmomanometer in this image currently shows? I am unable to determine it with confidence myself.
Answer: 244 mmHg
